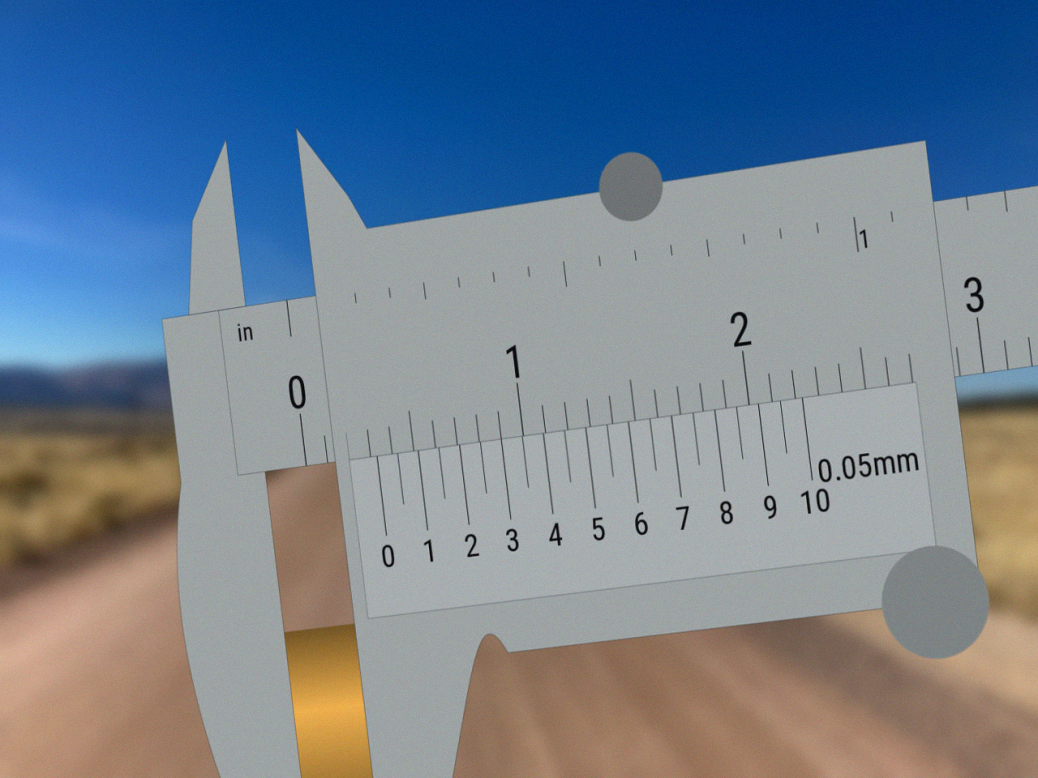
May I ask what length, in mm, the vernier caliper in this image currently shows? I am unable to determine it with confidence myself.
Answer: 3.30 mm
